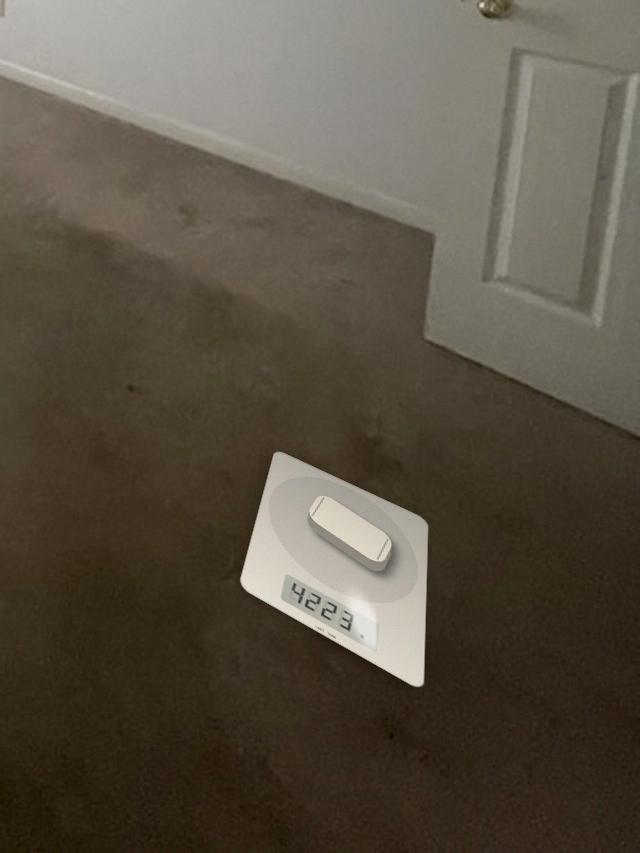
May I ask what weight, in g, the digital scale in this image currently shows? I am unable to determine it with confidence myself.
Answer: 4223 g
